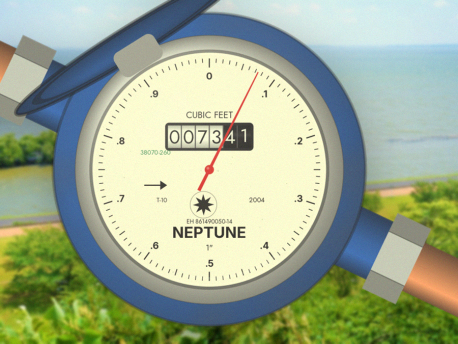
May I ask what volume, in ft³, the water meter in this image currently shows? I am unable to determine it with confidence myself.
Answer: 7341.07 ft³
